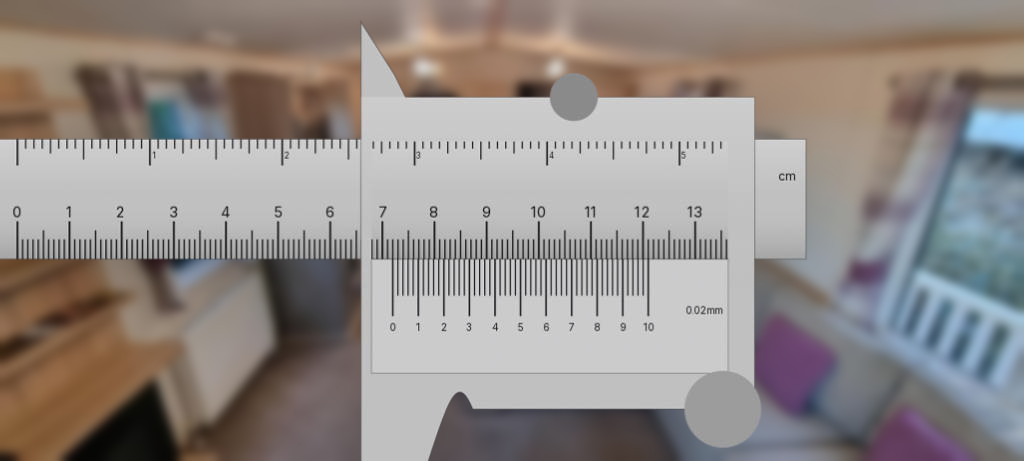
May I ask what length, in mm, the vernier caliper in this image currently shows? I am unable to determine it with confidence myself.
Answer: 72.0 mm
